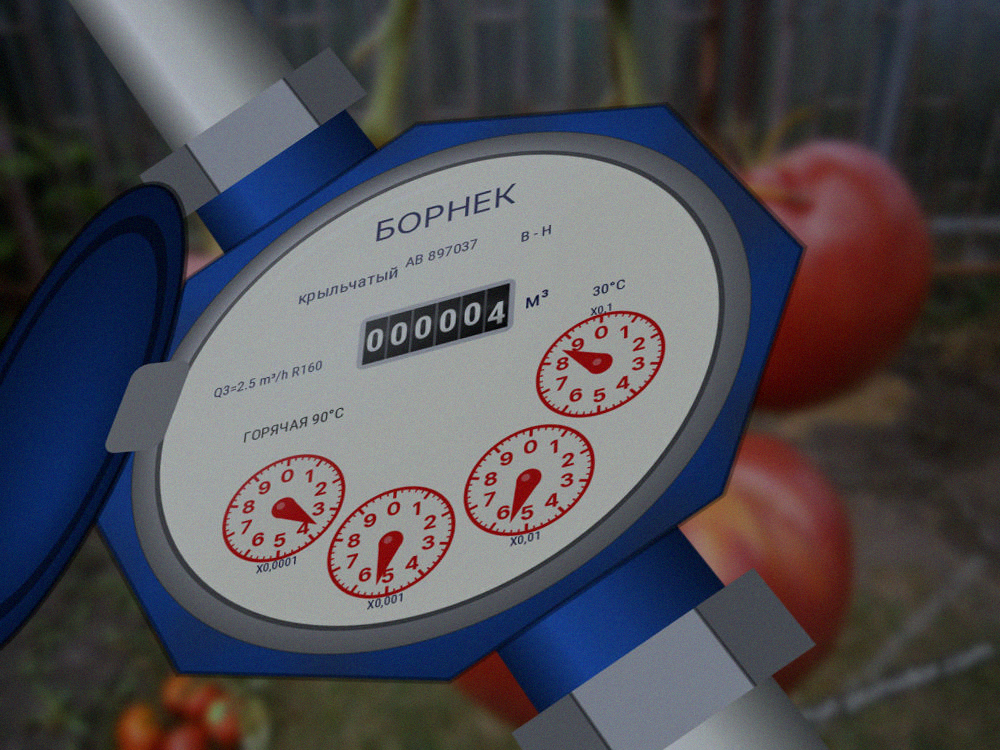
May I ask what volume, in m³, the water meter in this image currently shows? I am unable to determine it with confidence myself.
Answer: 3.8553 m³
